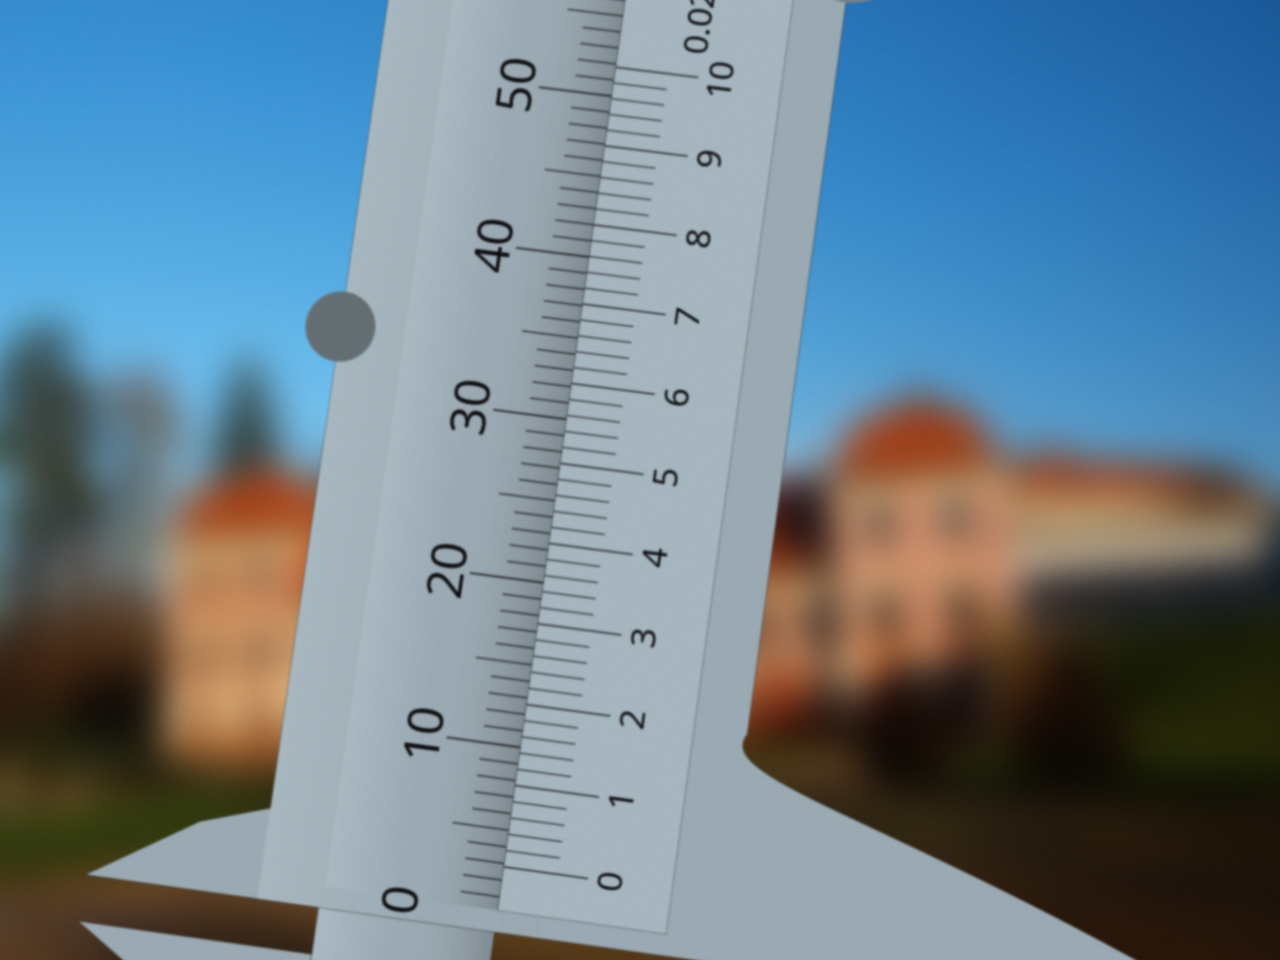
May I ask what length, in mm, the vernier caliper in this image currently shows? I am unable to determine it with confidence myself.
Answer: 2.8 mm
